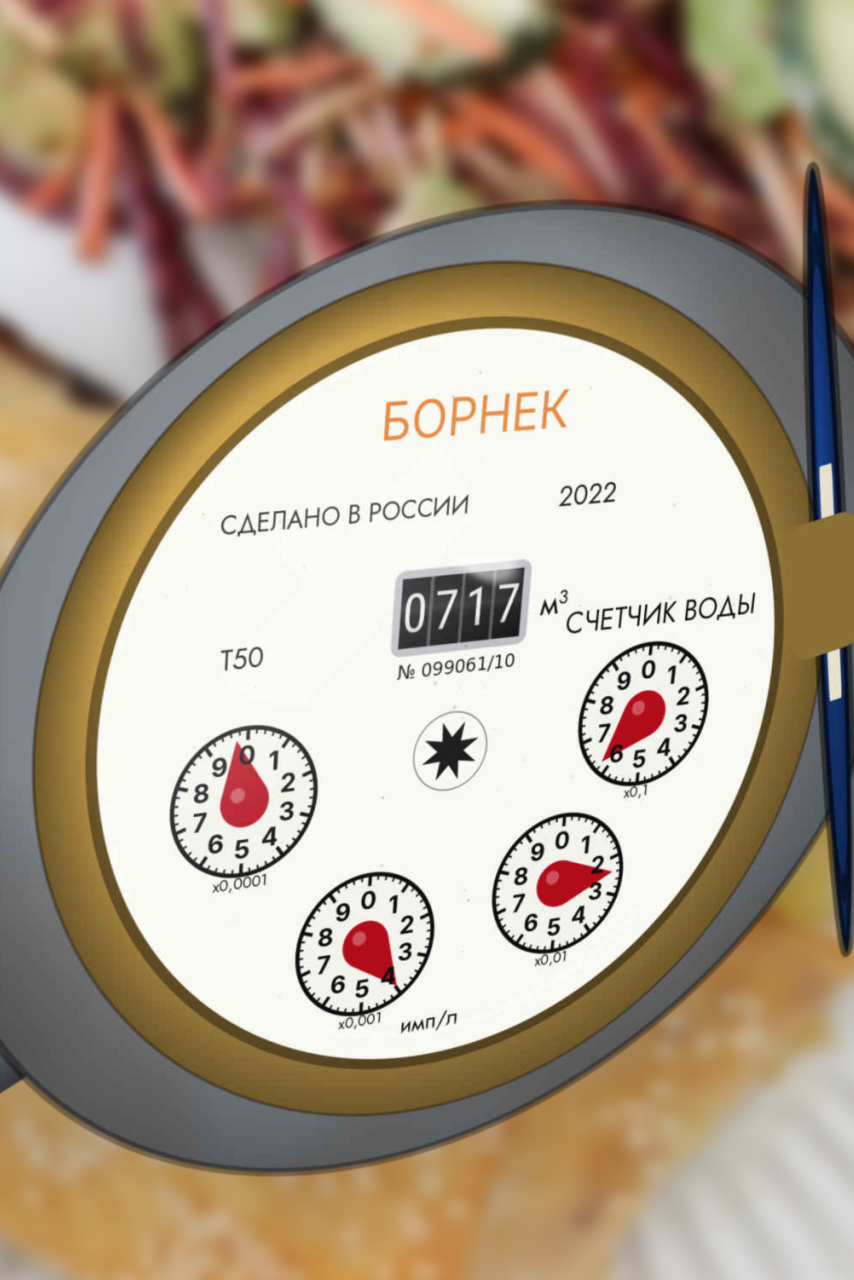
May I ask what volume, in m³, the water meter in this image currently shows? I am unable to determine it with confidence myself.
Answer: 717.6239 m³
